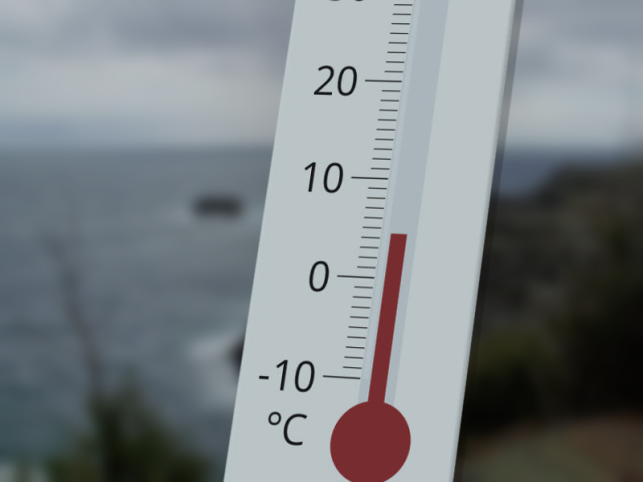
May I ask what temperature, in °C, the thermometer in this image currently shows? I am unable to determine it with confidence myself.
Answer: 4.5 °C
